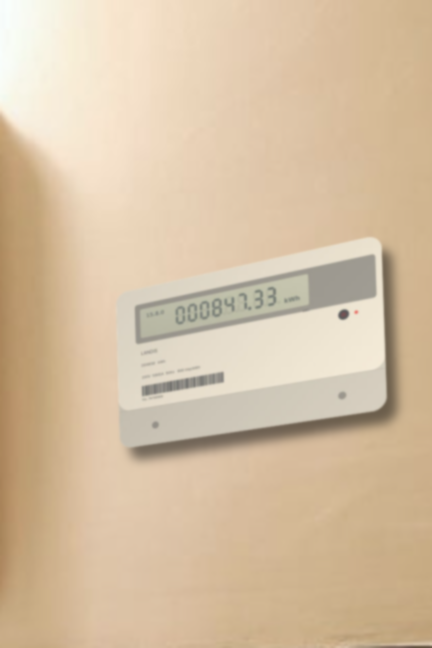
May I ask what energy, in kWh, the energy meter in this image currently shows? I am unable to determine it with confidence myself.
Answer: 847.33 kWh
